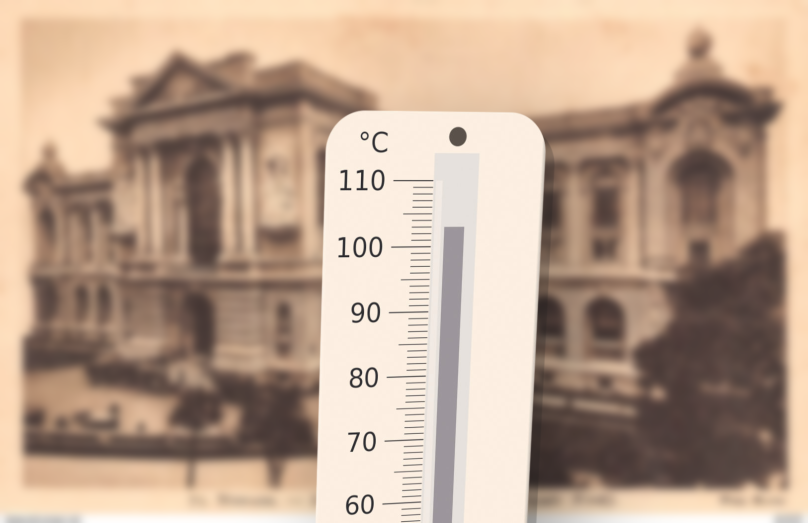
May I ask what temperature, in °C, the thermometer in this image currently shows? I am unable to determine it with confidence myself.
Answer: 103 °C
